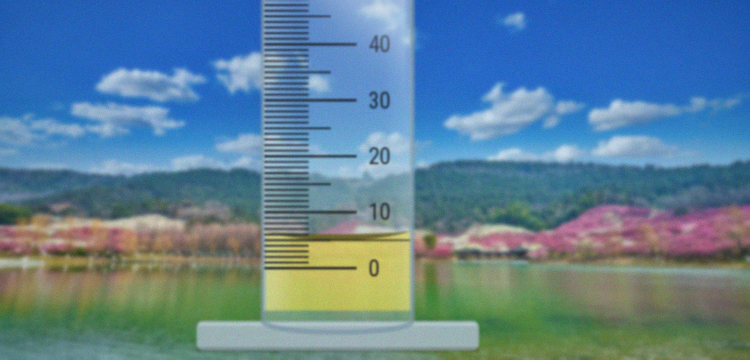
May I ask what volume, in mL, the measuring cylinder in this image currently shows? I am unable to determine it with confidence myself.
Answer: 5 mL
